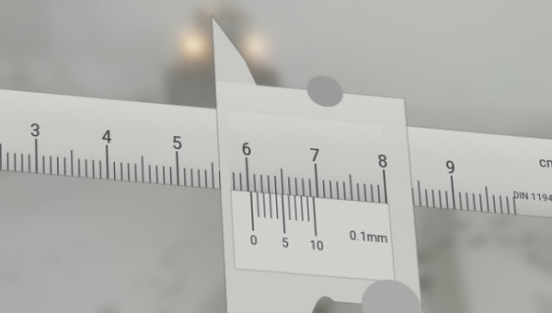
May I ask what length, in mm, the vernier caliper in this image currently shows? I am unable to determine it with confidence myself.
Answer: 60.4 mm
